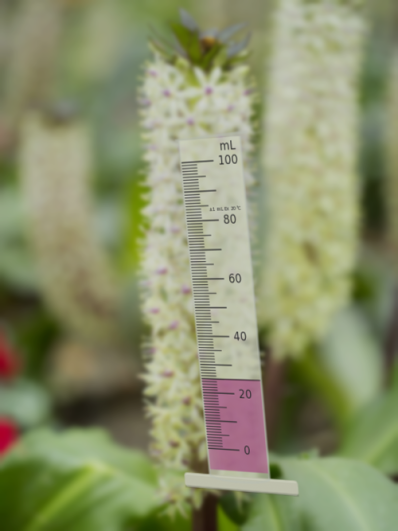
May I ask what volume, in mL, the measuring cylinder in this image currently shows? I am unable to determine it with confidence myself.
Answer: 25 mL
